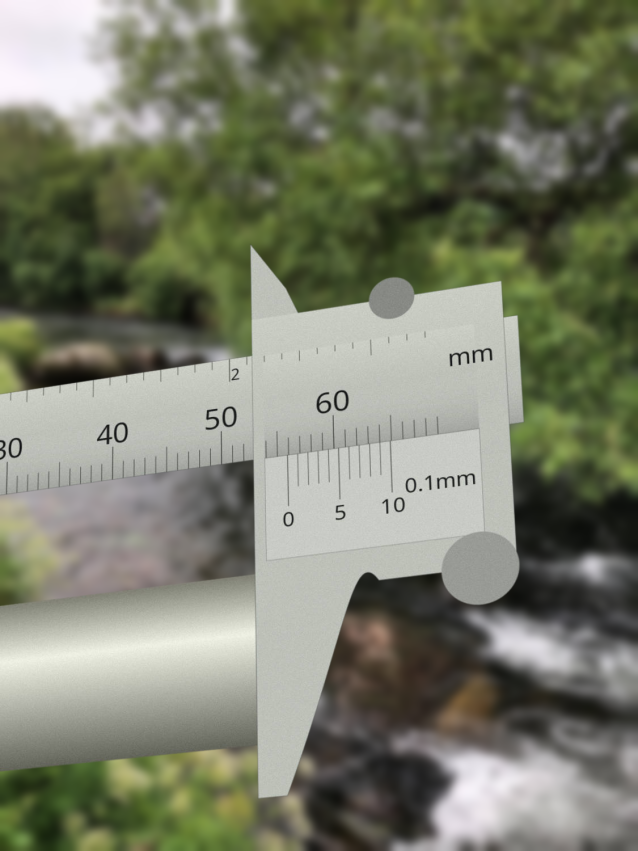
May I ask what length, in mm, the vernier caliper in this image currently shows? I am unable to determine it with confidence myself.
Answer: 55.9 mm
